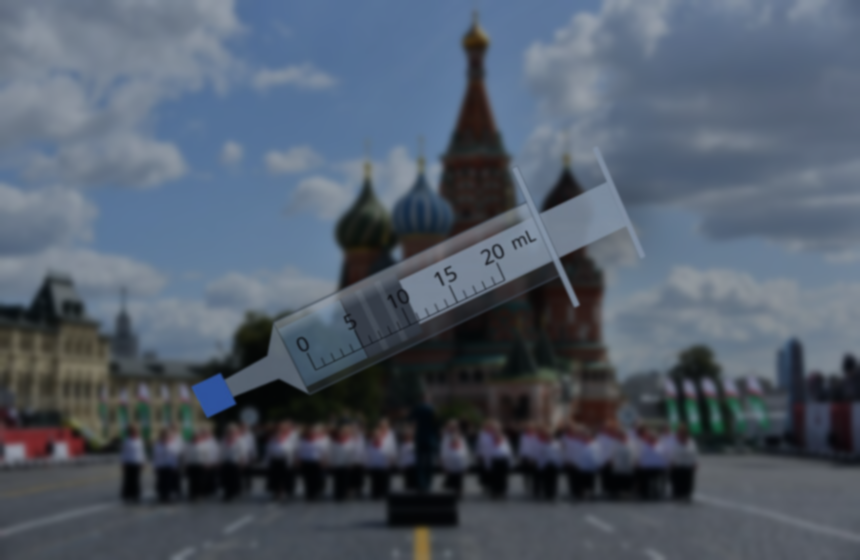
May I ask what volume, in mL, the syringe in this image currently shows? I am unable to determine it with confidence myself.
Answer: 5 mL
